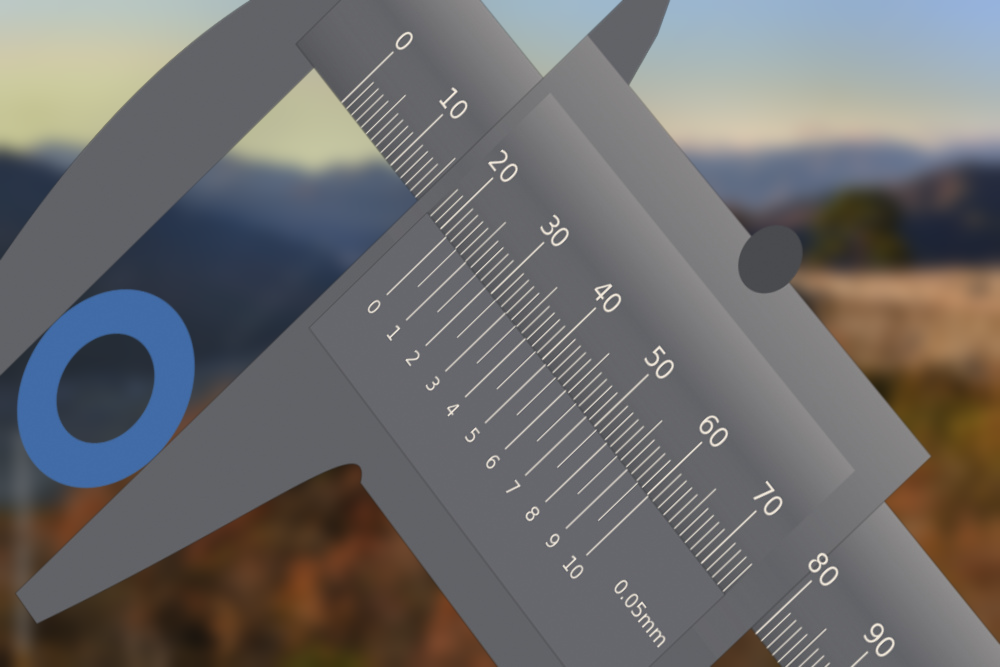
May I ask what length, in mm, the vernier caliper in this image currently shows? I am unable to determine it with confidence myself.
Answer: 21.2 mm
